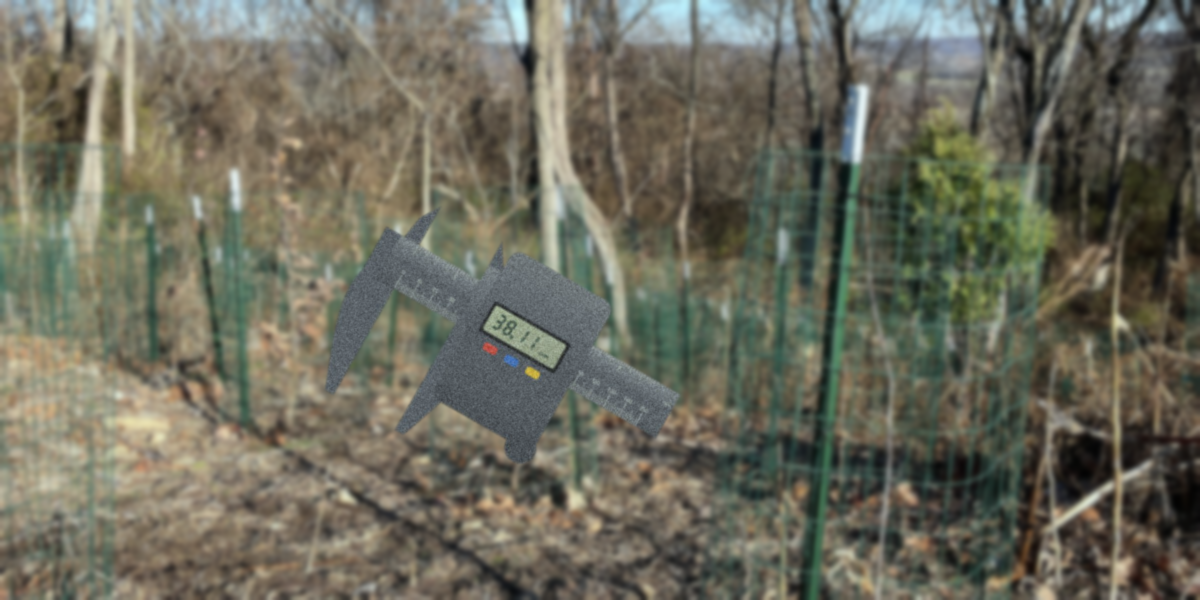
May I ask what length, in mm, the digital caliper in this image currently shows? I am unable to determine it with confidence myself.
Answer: 38.11 mm
